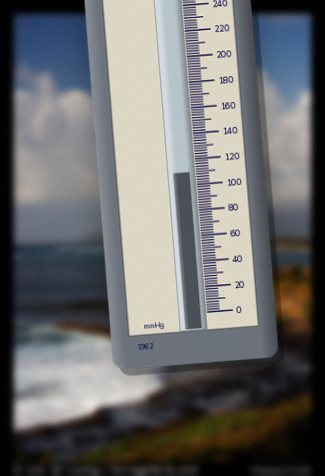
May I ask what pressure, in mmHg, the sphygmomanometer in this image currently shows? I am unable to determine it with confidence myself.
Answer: 110 mmHg
